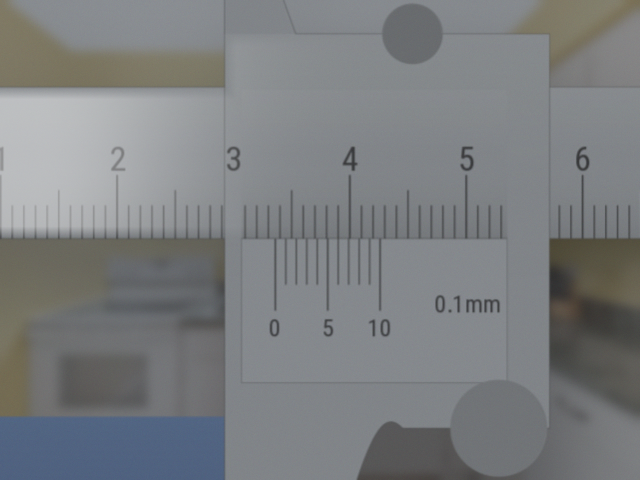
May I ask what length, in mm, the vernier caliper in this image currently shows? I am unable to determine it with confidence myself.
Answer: 33.6 mm
